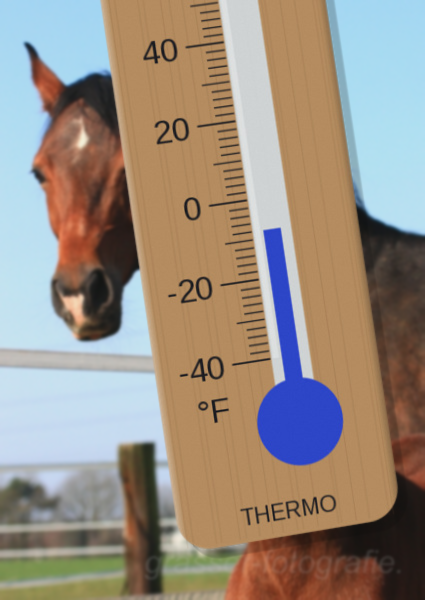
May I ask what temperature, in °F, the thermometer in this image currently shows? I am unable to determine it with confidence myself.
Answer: -8 °F
